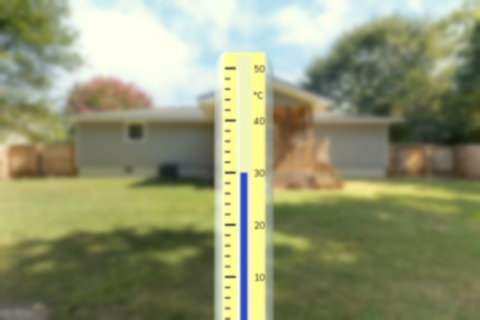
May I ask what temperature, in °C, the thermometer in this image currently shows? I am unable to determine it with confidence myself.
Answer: 30 °C
